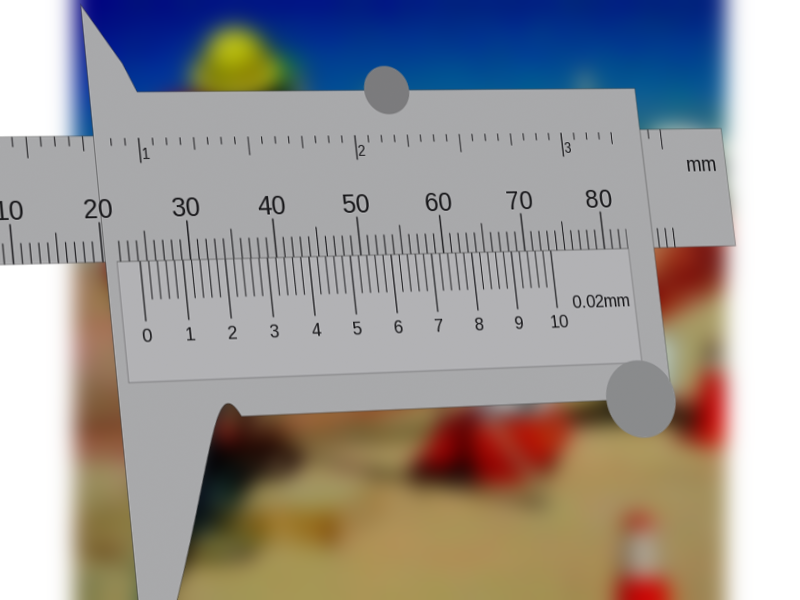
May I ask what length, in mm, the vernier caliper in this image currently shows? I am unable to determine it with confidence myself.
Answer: 24.2 mm
